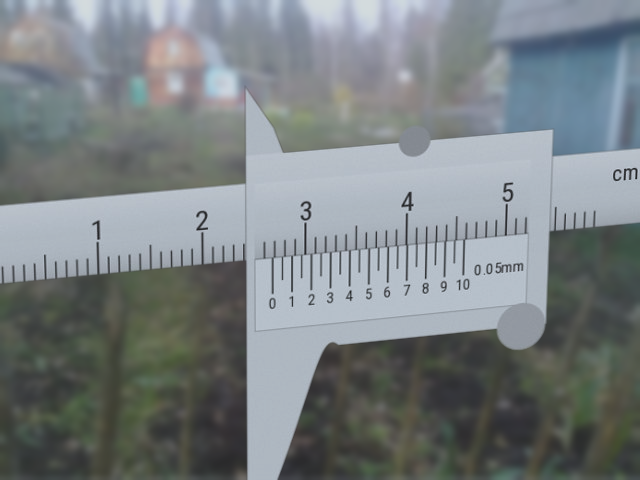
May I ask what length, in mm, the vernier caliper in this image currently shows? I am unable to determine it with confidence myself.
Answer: 26.8 mm
